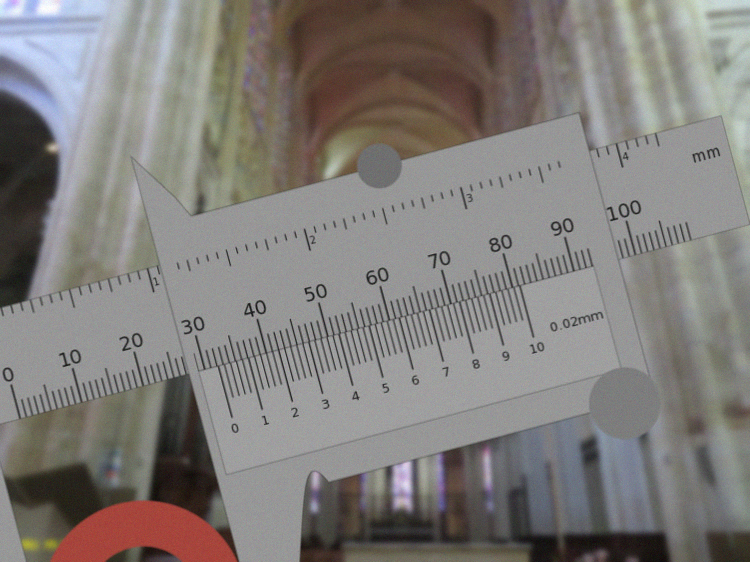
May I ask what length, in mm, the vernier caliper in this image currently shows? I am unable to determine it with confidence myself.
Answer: 32.2 mm
